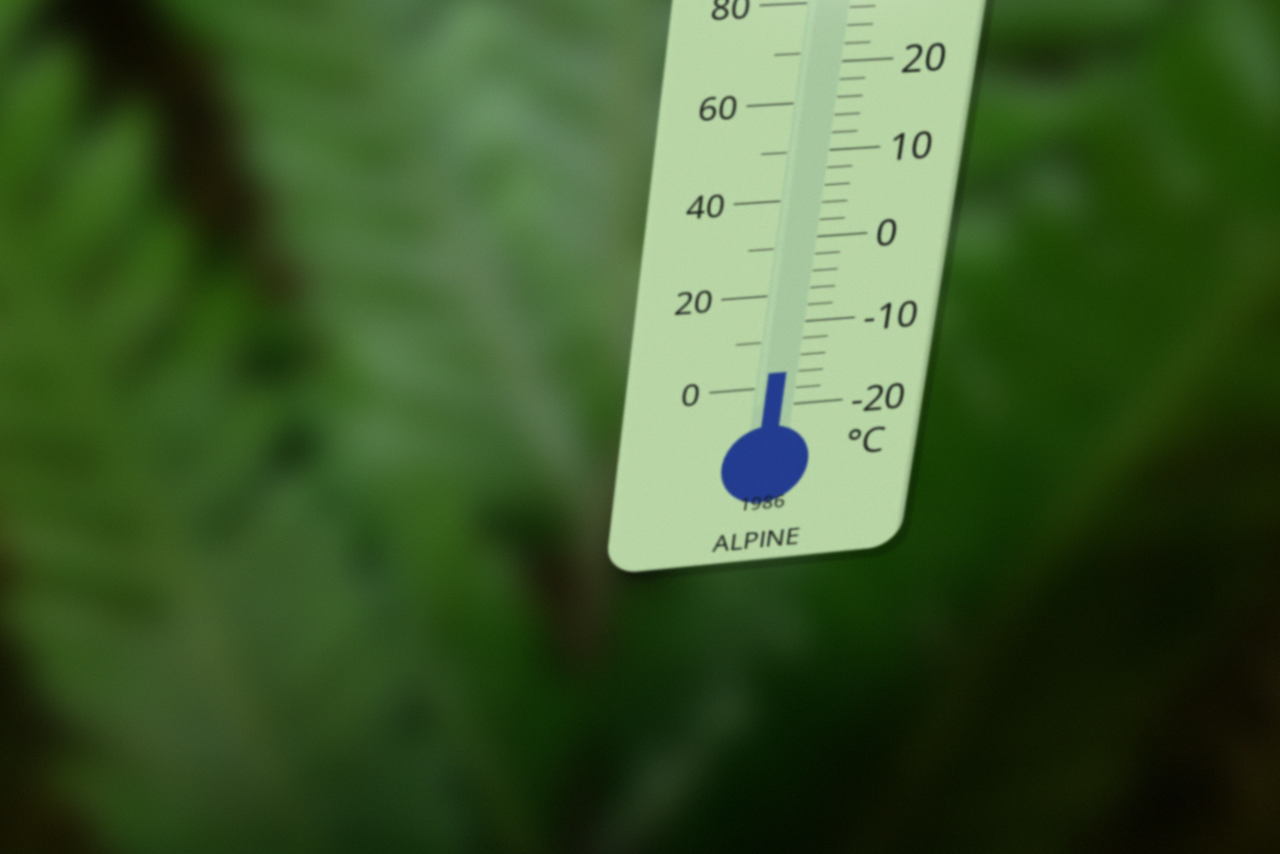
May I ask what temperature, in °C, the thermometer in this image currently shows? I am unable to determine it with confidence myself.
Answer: -16 °C
